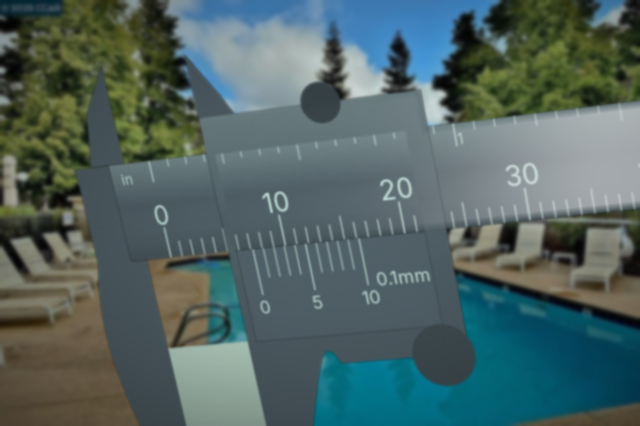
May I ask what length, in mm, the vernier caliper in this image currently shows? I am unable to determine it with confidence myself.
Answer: 7.2 mm
